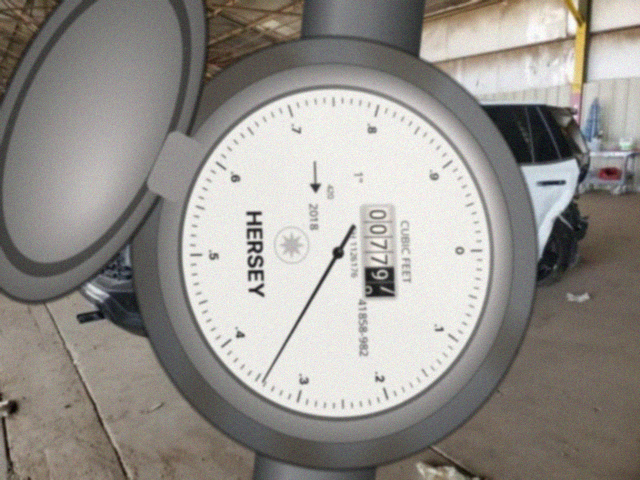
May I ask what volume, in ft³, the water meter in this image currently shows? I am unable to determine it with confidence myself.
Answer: 7797.34 ft³
